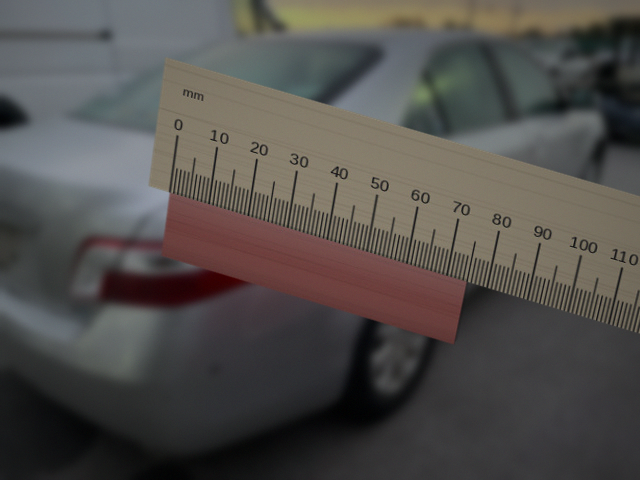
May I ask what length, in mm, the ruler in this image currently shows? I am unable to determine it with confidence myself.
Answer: 75 mm
